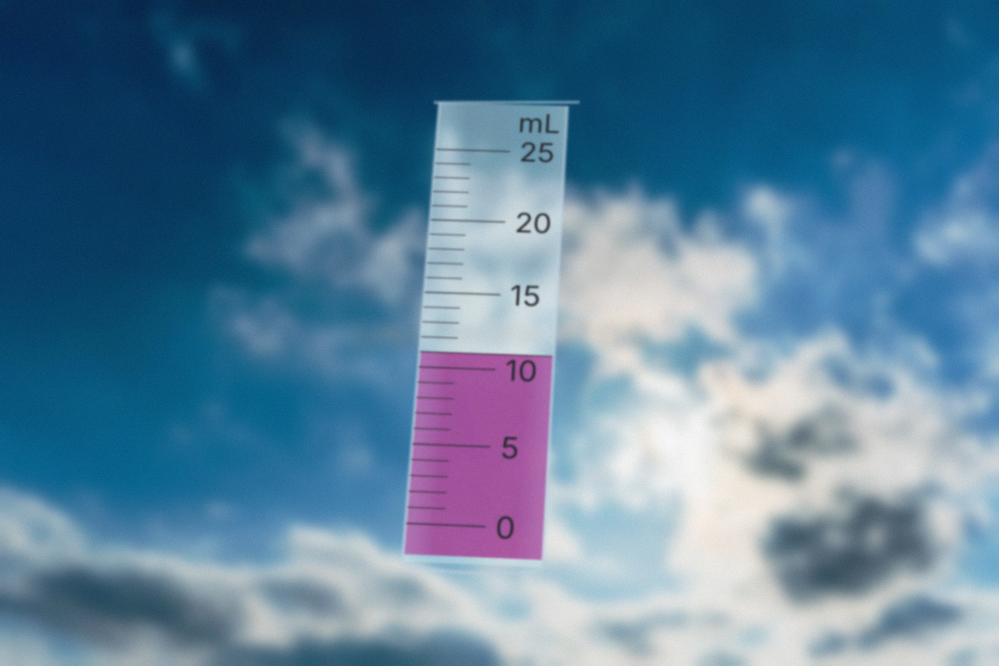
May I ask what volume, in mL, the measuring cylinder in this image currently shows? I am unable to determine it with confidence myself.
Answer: 11 mL
